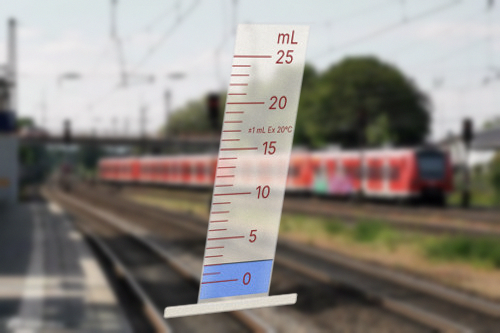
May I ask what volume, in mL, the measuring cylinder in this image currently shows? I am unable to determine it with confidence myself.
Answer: 2 mL
